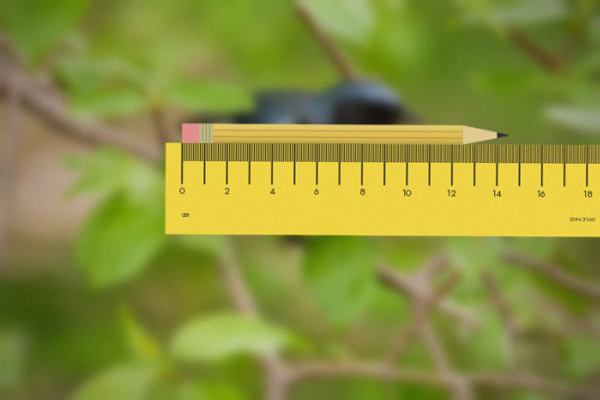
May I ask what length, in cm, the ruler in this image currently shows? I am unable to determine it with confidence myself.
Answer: 14.5 cm
